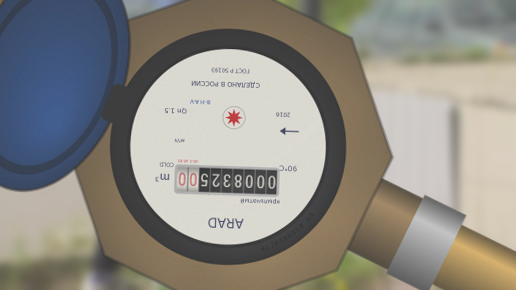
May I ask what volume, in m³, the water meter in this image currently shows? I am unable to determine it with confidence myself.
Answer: 8325.00 m³
